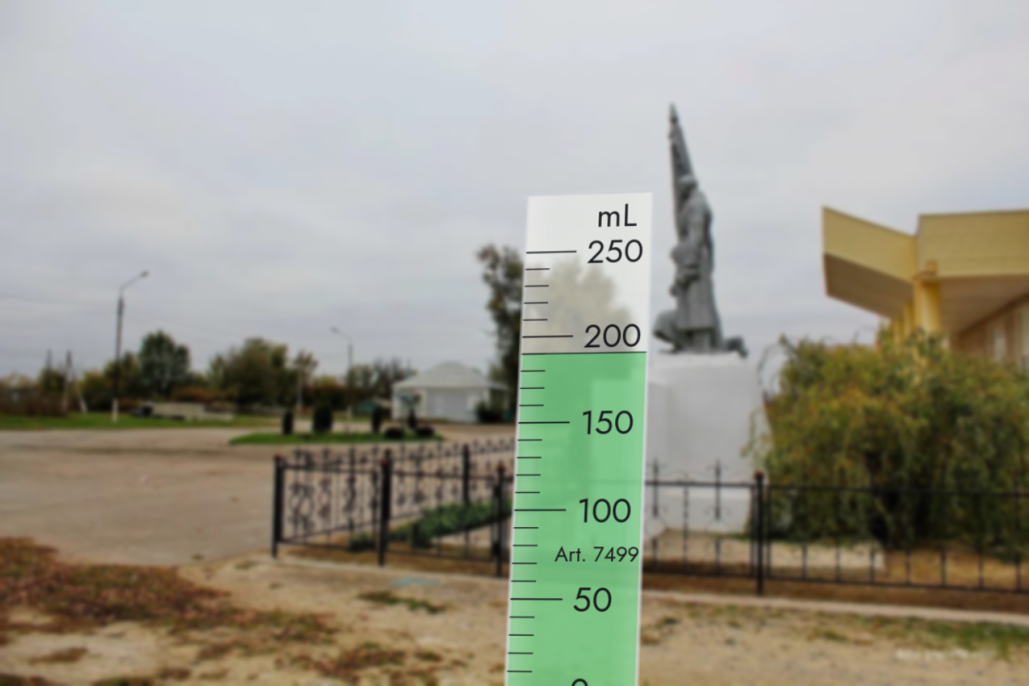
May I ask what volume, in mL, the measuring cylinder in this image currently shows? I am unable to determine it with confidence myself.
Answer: 190 mL
